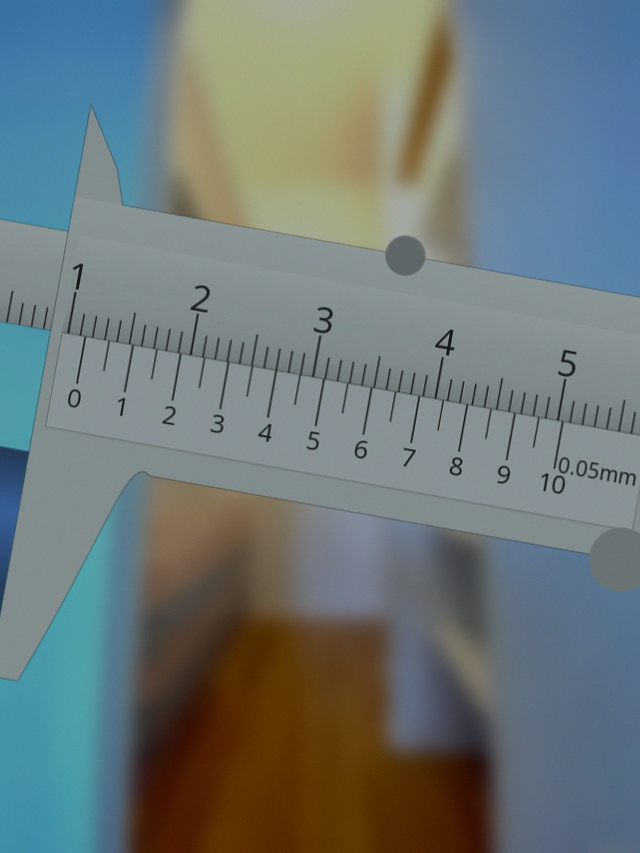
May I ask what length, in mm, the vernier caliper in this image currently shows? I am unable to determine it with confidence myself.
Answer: 11.4 mm
